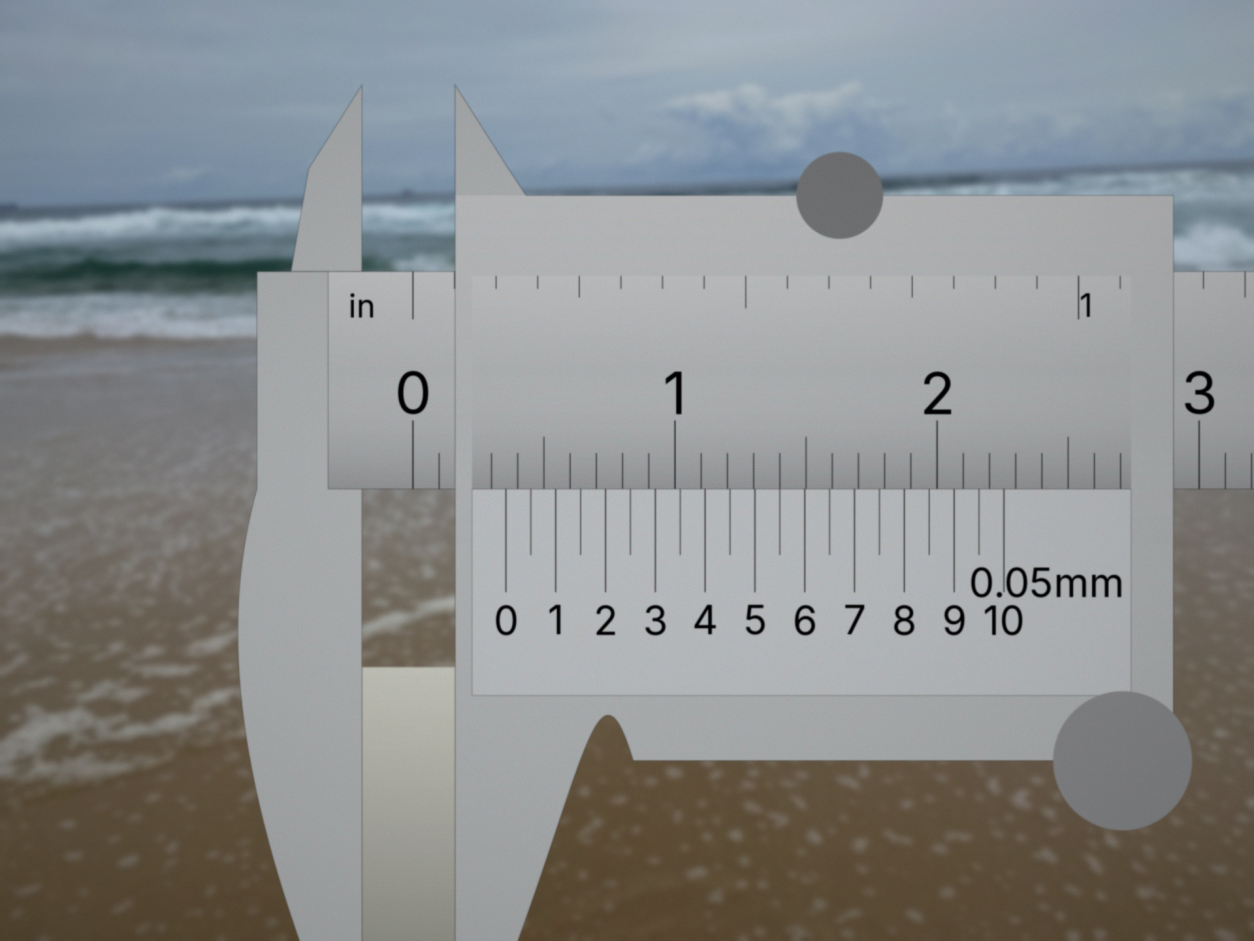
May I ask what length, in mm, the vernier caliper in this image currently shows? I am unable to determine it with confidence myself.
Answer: 3.55 mm
